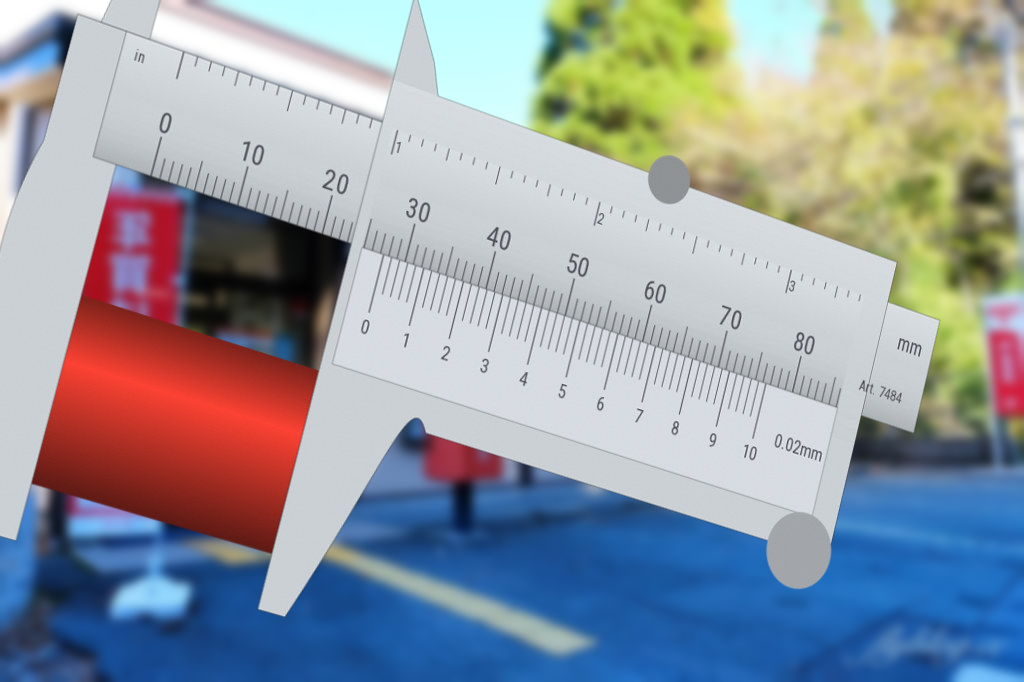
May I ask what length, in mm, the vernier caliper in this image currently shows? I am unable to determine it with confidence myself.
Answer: 27.4 mm
